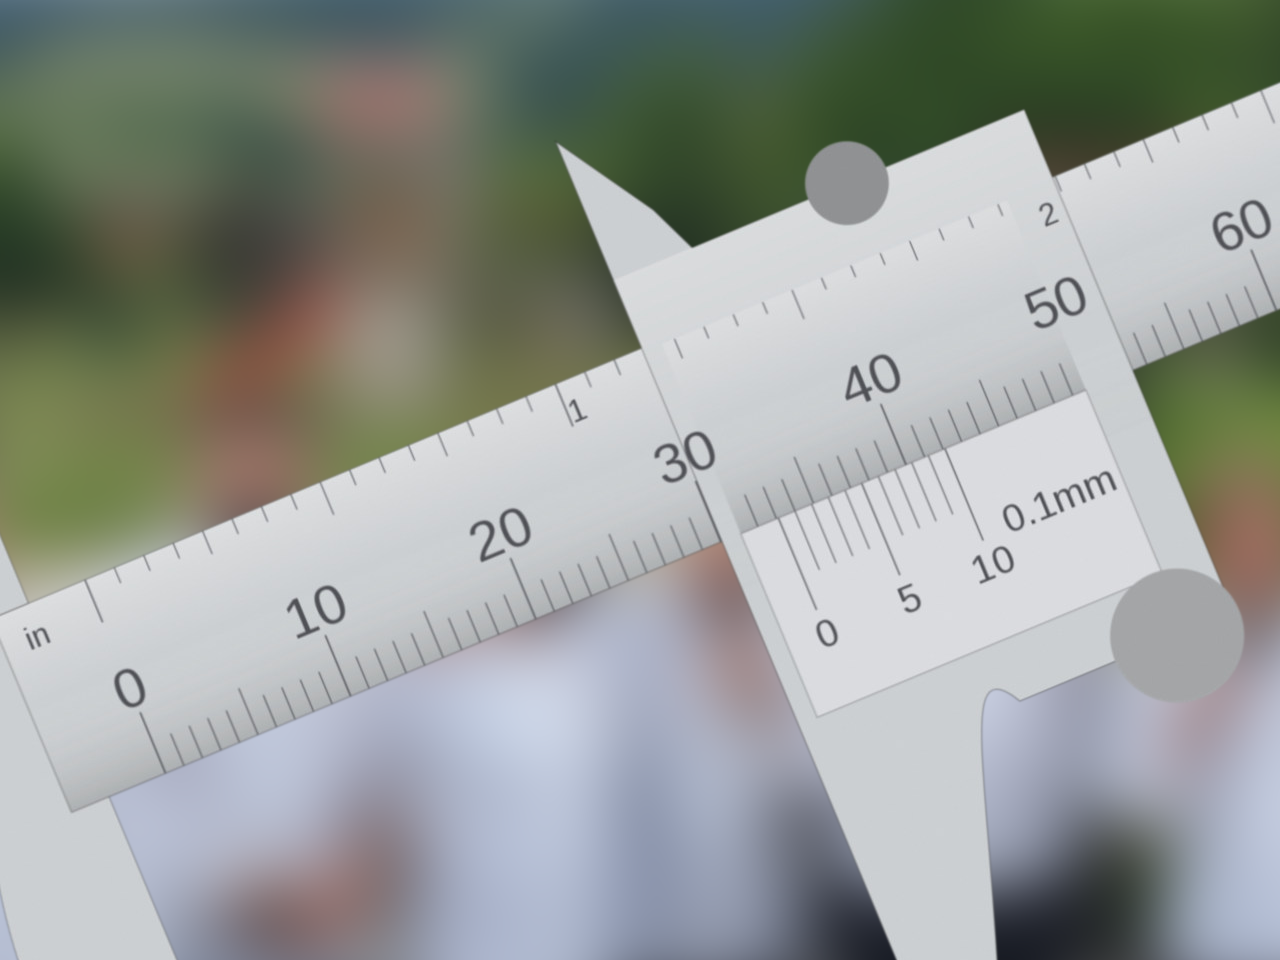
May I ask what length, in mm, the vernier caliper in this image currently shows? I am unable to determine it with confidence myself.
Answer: 33.1 mm
